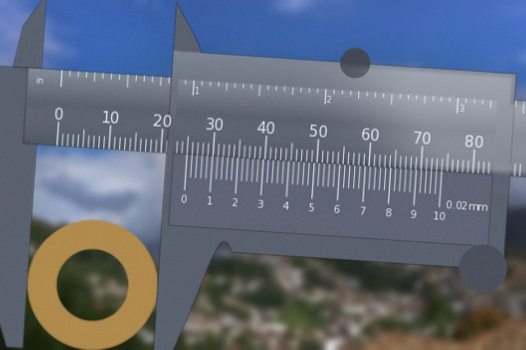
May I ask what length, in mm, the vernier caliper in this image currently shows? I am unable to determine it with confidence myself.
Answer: 25.0 mm
